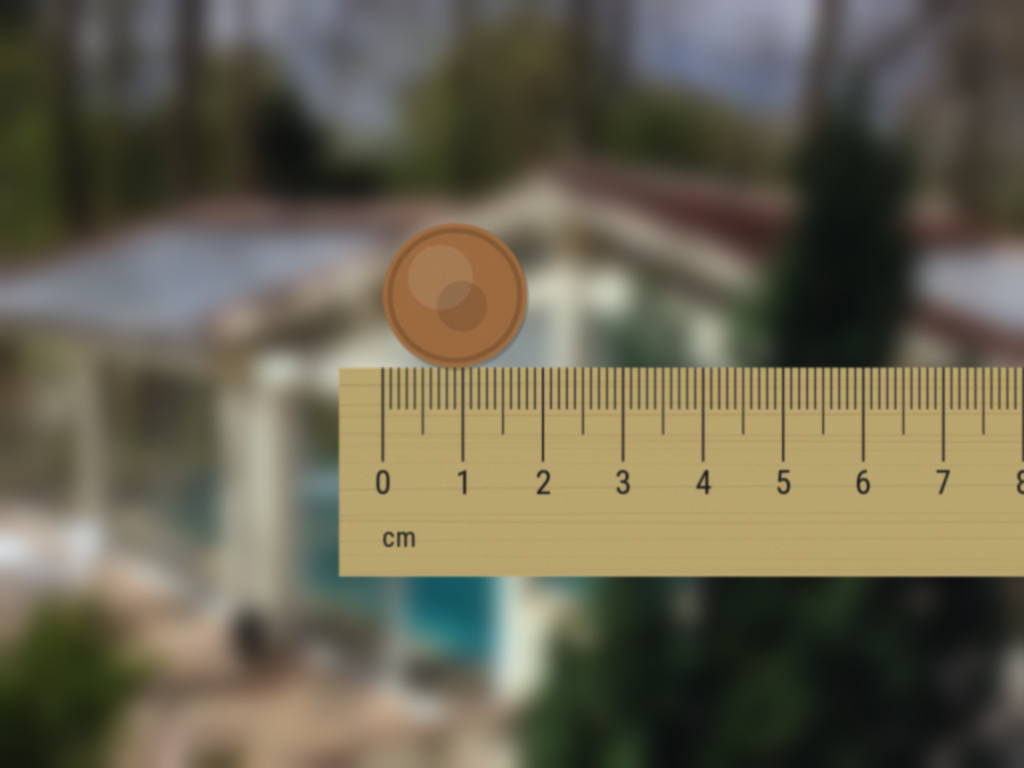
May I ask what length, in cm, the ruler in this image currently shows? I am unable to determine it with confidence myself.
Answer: 1.8 cm
